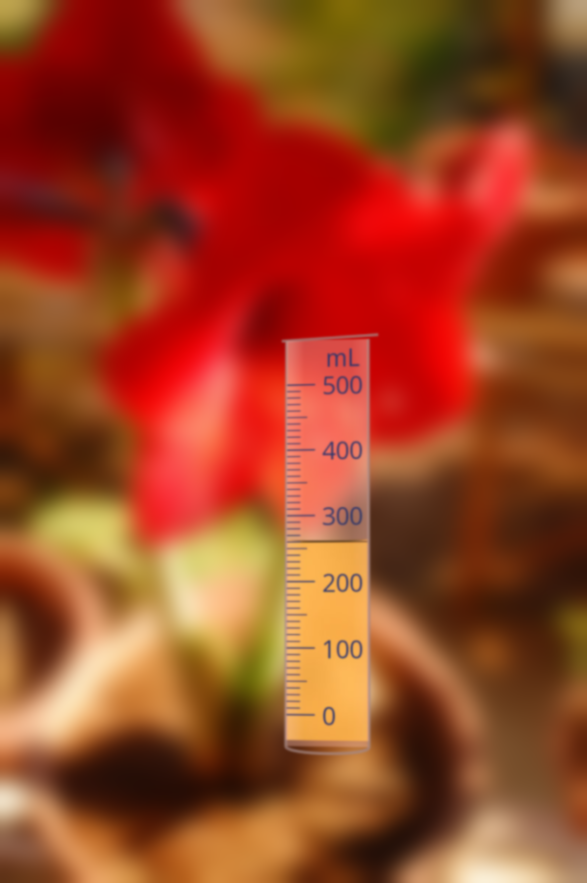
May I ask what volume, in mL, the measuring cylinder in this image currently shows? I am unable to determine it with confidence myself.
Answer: 260 mL
